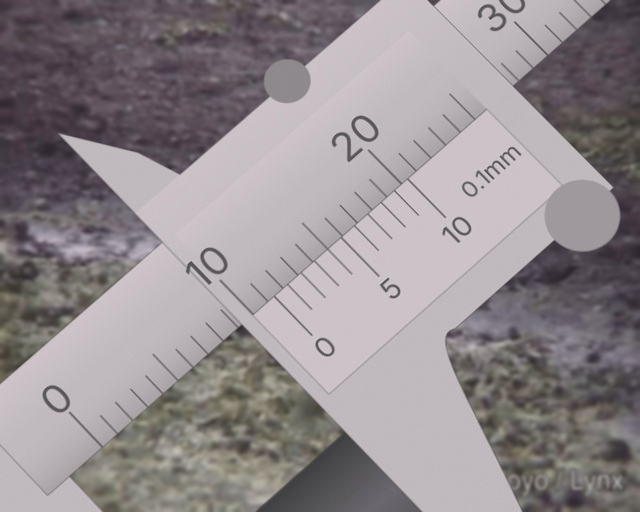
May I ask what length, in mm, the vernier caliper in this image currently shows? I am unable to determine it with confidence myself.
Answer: 11.4 mm
